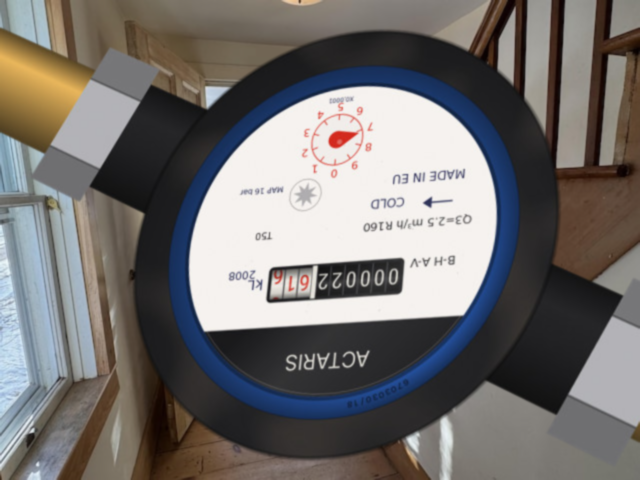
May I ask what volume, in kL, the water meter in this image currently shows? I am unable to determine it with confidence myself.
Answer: 22.6157 kL
